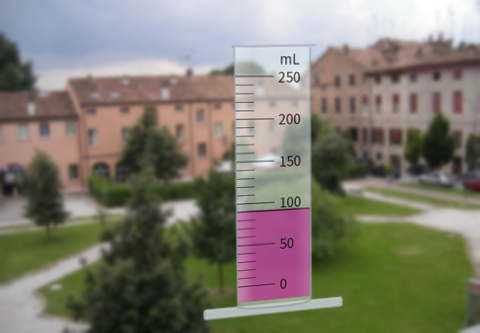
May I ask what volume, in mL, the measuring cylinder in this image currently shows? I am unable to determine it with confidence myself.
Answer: 90 mL
